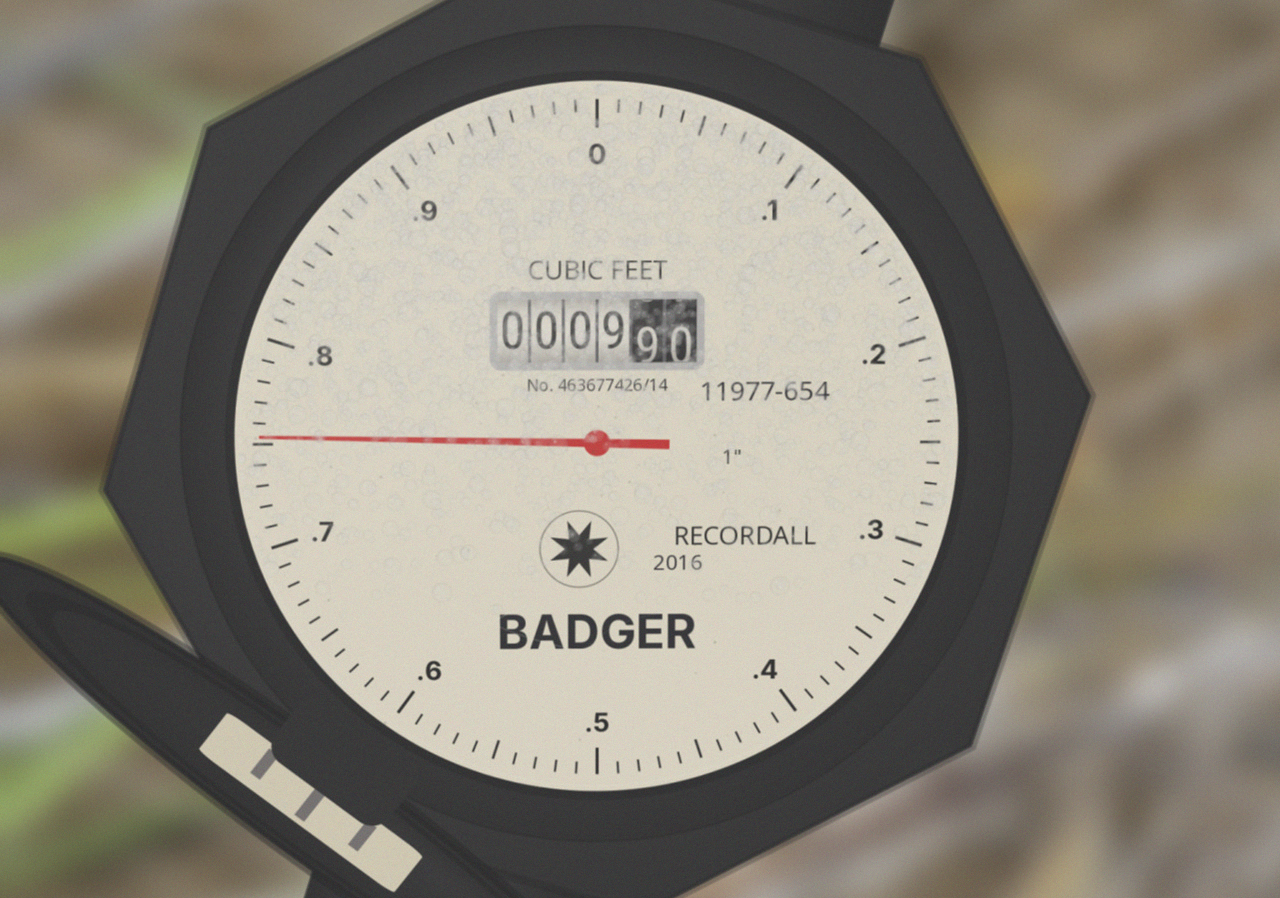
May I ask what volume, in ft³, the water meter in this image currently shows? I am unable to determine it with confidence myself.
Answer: 989.75 ft³
